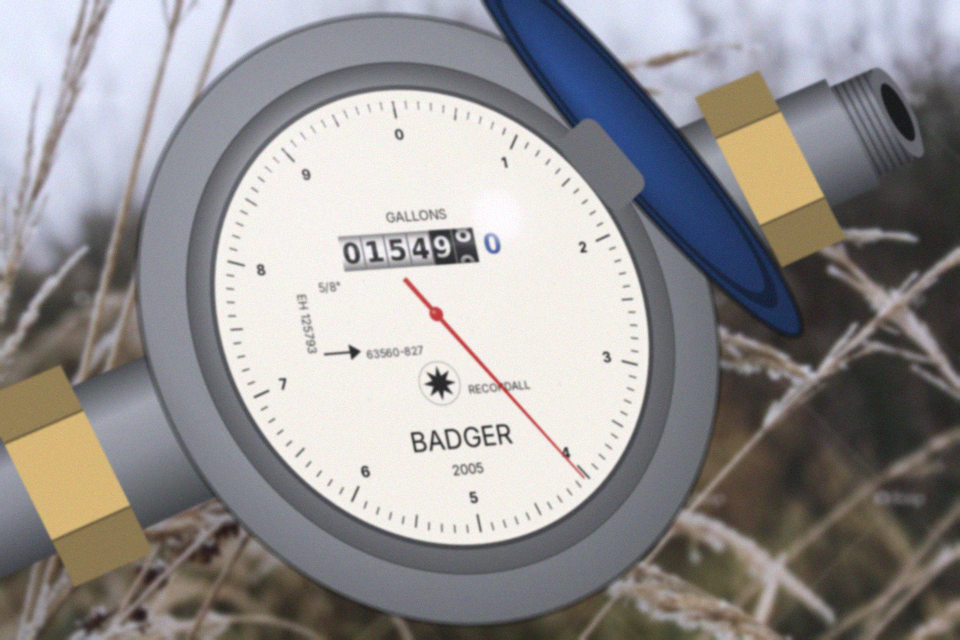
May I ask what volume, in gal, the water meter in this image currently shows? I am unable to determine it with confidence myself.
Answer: 154984.0 gal
